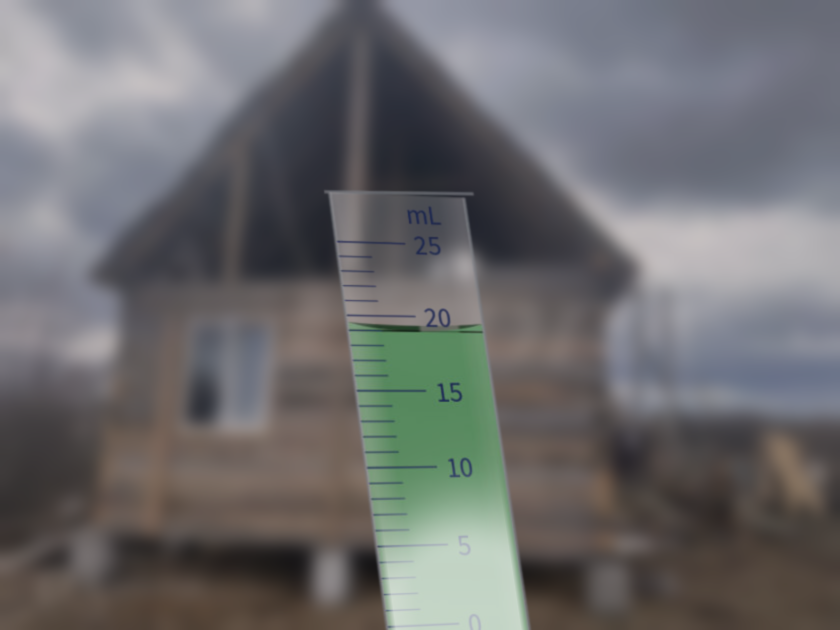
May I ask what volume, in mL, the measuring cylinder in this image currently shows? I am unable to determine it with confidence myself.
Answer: 19 mL
